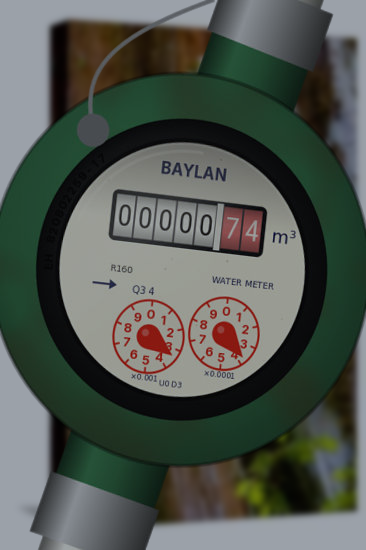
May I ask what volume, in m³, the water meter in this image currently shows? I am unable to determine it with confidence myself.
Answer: 0.7433 m³
